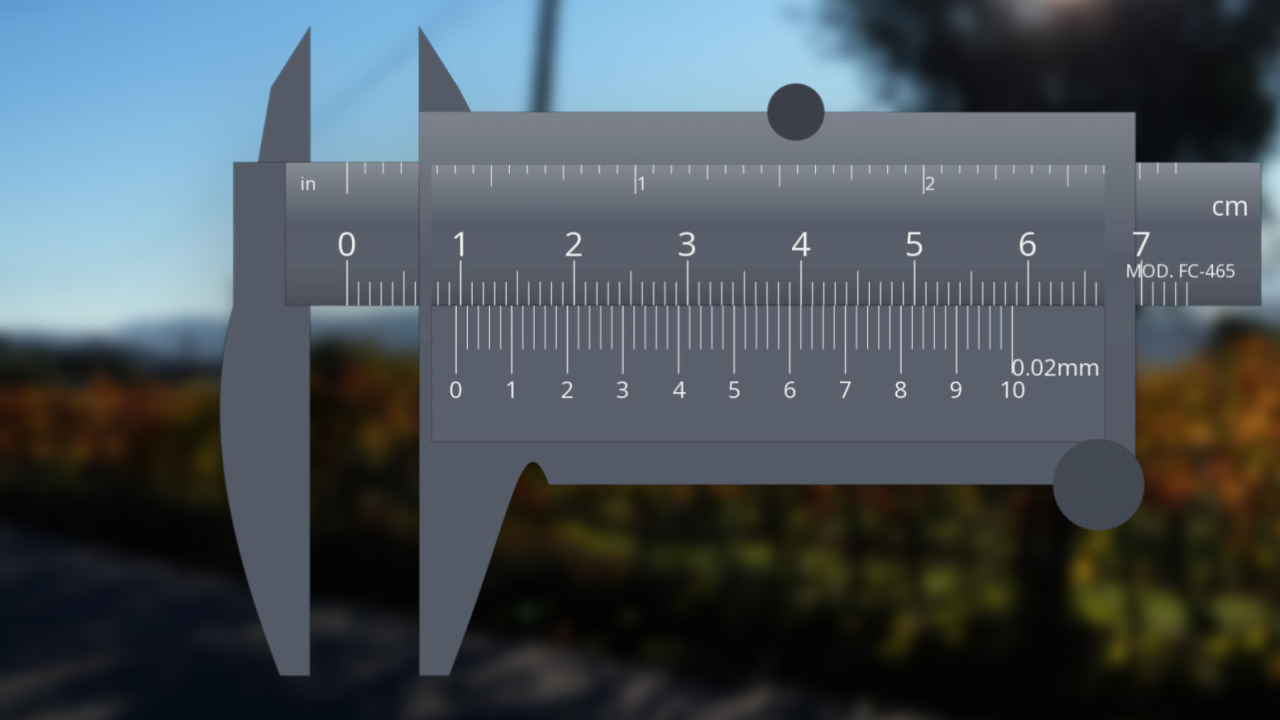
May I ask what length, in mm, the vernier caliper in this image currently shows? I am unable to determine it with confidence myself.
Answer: 9.6 mm
